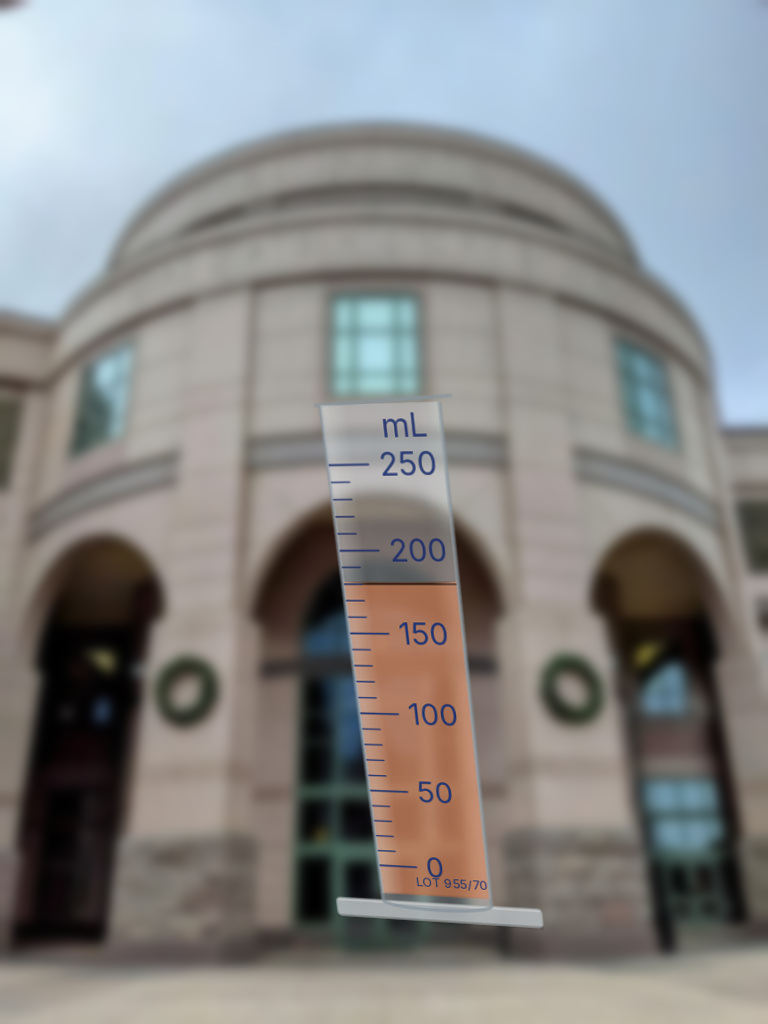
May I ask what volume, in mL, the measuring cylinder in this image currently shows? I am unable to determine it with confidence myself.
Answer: 180 mL
